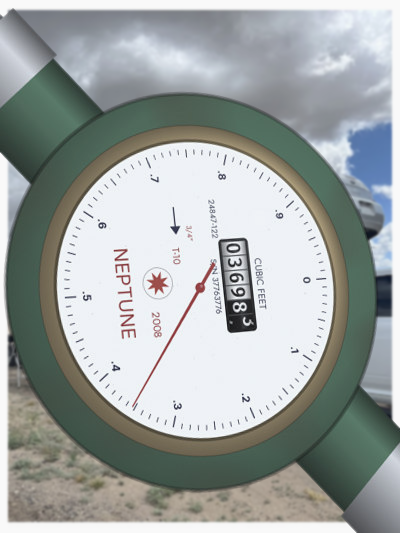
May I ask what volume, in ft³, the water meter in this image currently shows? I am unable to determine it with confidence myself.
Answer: 36983.35 ft³
